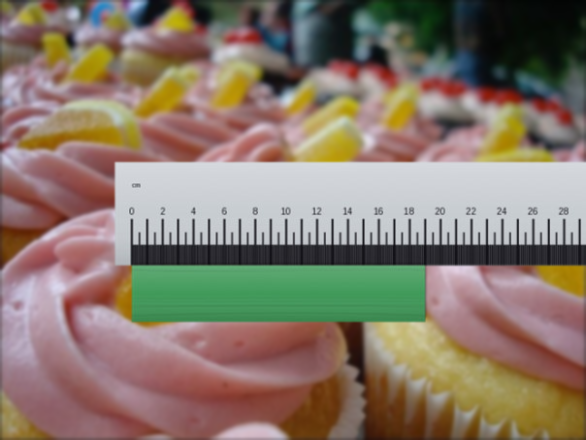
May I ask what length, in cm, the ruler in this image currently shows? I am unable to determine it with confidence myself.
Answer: 19 cm
